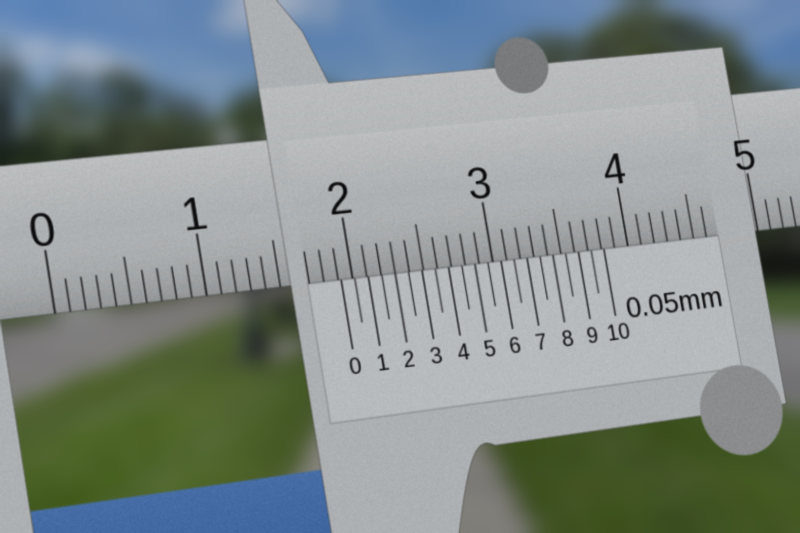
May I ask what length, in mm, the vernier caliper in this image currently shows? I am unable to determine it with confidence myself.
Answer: 19.2 mm
